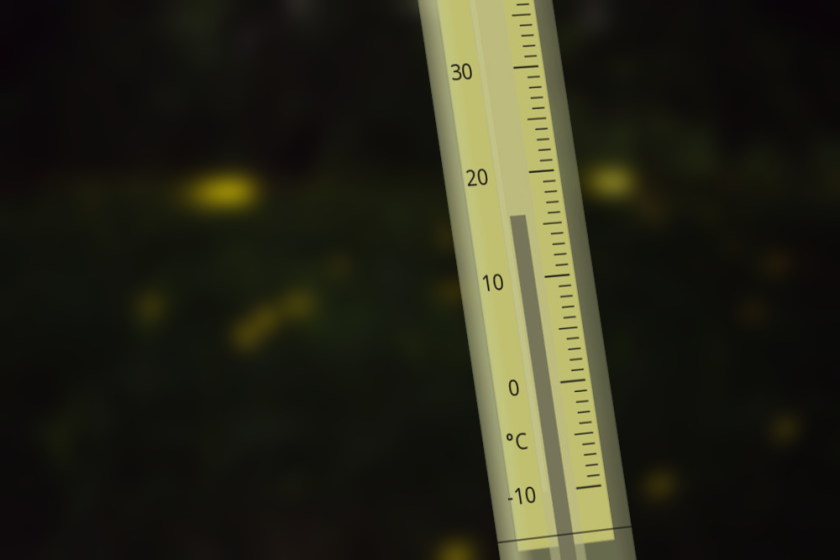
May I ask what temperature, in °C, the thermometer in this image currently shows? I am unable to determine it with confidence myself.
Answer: 16 °C
